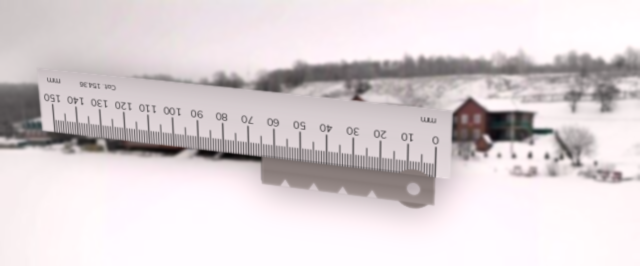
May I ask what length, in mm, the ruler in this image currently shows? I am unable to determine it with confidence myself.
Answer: 65 mm
